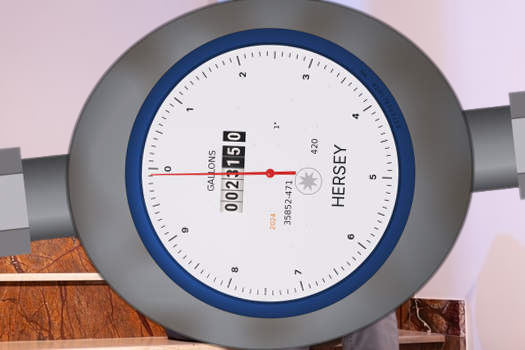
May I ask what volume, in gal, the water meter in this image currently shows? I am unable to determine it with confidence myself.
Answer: 23149.9 gal
